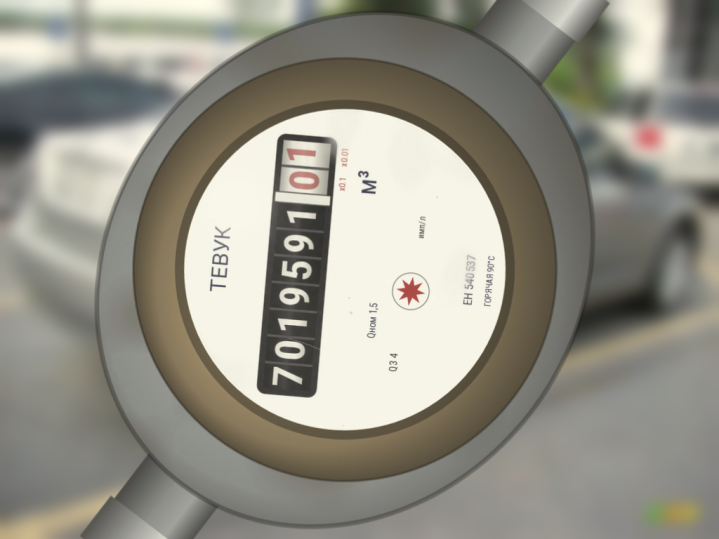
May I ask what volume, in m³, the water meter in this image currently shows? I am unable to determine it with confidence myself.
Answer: 7019591.01 m³
